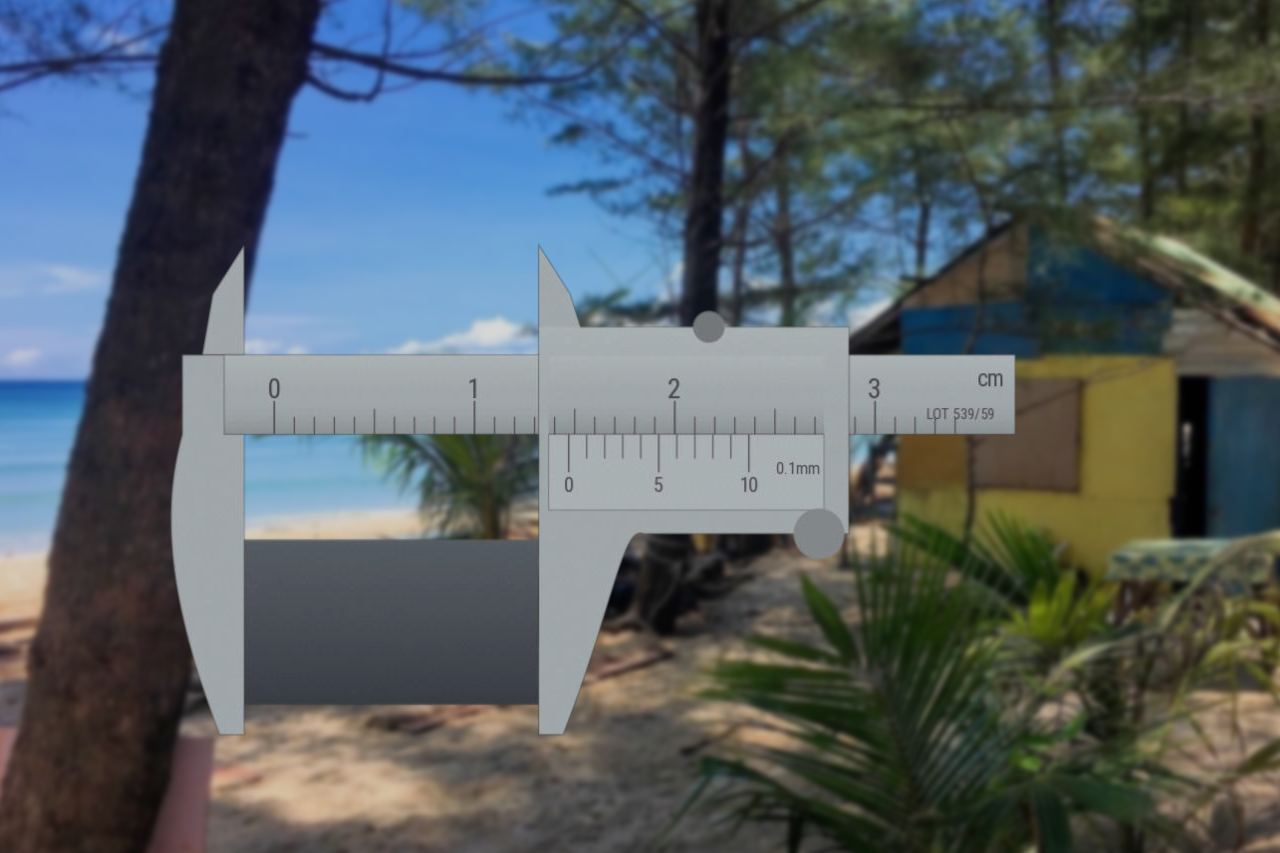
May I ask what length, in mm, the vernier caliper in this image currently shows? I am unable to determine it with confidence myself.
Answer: 14.7 mm
